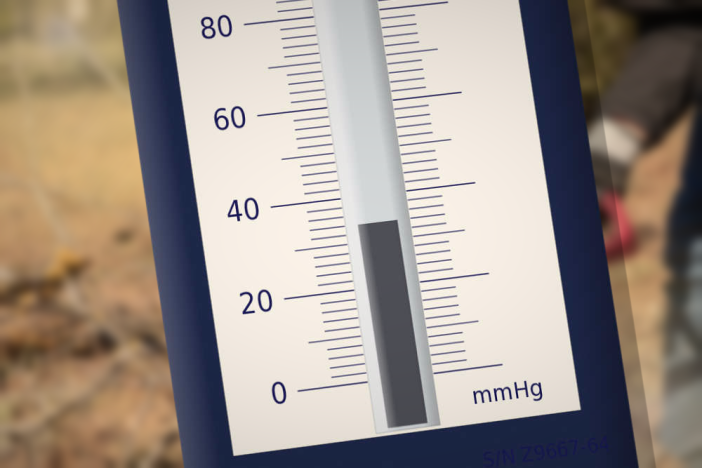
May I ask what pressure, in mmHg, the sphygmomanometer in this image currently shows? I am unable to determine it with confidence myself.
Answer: 34 mmHg
